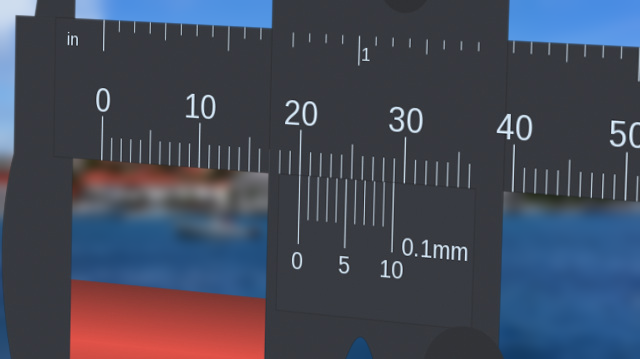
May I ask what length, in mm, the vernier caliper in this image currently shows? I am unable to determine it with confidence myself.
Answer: 20.0 mm
